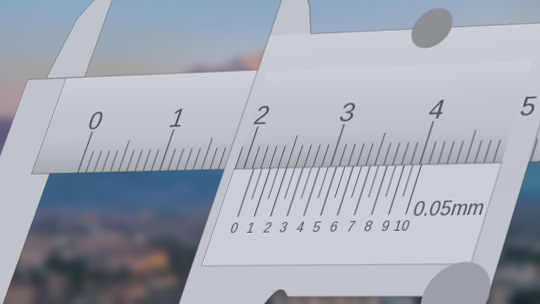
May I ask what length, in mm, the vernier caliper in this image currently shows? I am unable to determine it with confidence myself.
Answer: 21.2 mm
